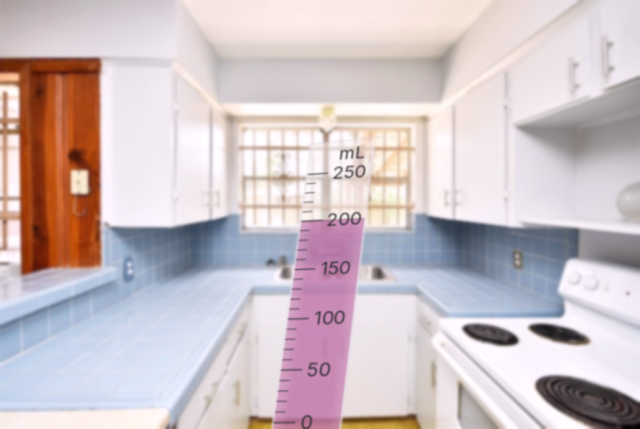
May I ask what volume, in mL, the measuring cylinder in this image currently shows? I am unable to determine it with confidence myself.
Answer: 200 mL
